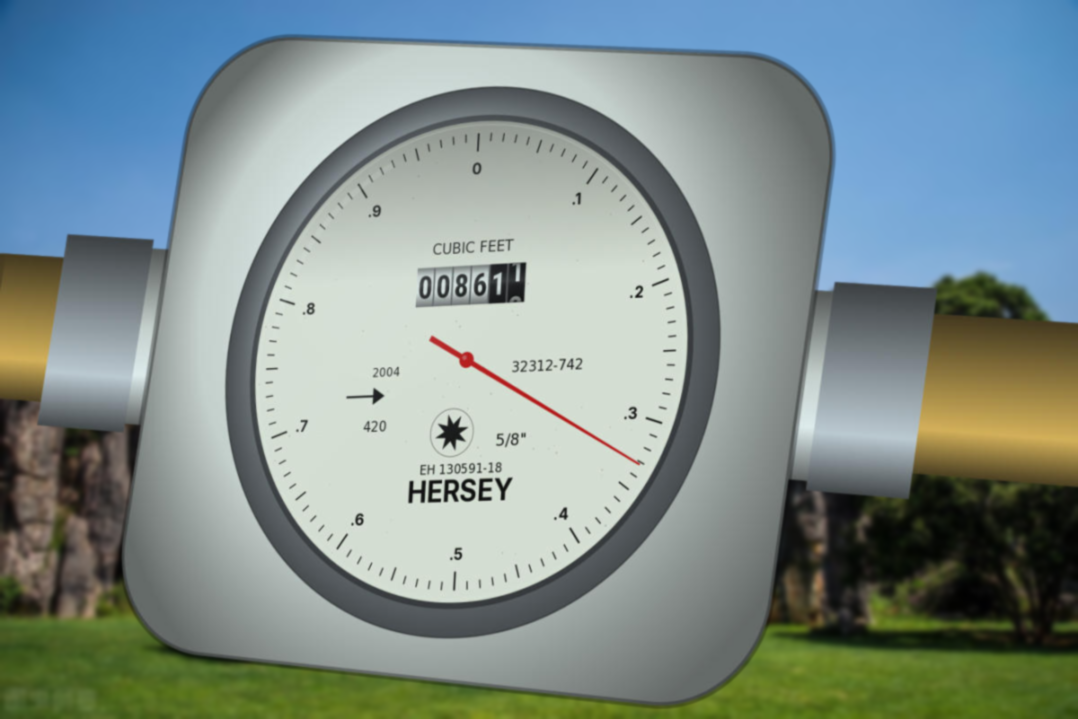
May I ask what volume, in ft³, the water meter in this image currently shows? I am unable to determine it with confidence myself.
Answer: 8611.33 ft³
